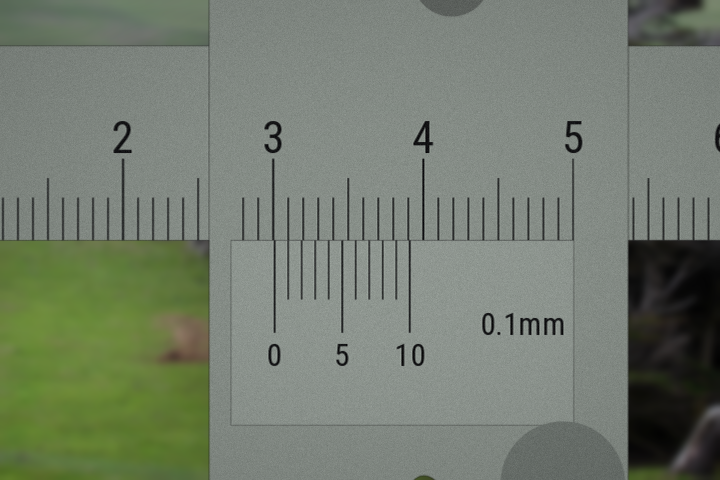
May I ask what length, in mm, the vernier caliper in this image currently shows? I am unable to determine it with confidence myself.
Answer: 30.1 mm
